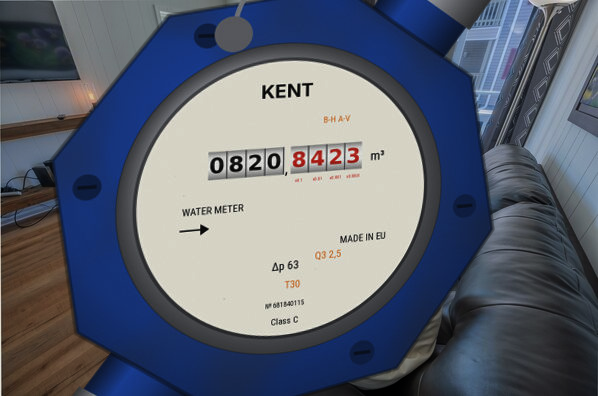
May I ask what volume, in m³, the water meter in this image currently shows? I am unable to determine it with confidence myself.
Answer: 820.8423 m³
